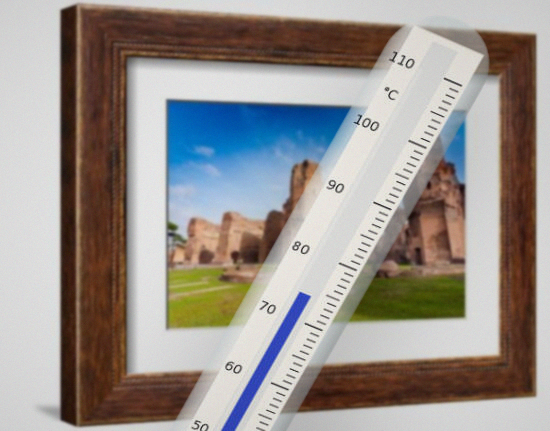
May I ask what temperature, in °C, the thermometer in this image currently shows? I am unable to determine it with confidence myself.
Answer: 74 °C
